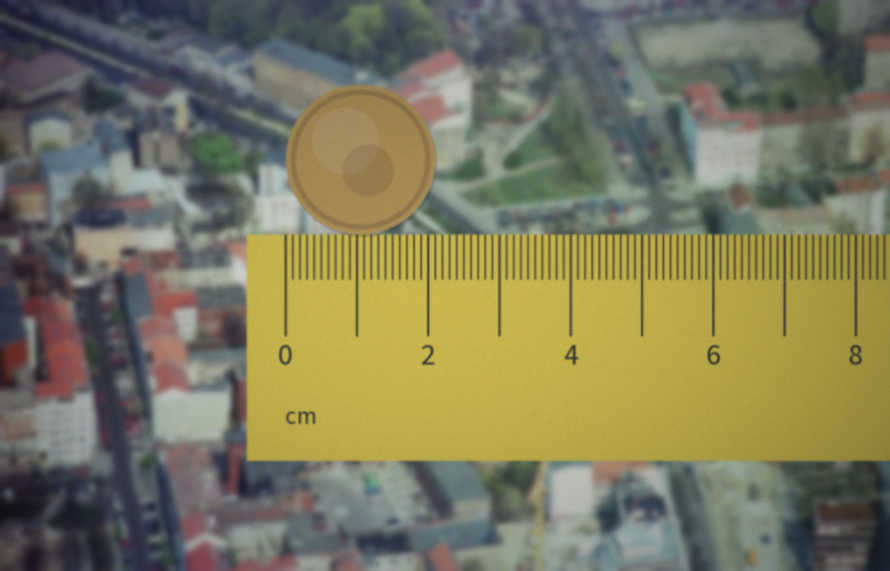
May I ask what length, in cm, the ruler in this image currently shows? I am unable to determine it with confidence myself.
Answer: 2.1 cm
